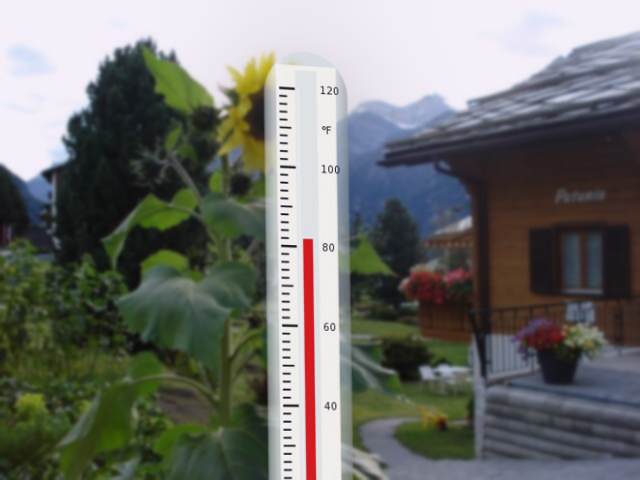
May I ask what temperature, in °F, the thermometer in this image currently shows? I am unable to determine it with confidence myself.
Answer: 82 °F
